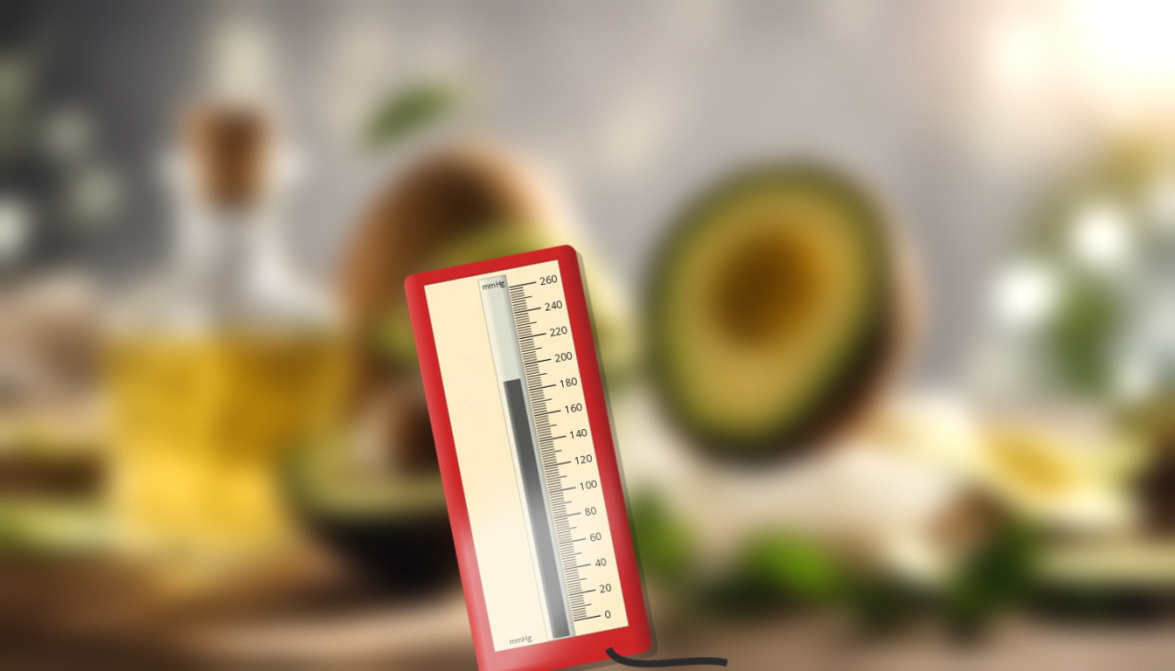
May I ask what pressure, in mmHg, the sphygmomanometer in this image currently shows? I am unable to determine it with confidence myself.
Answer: 190 mmHg
